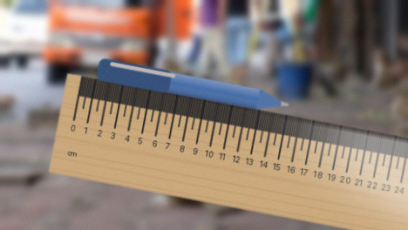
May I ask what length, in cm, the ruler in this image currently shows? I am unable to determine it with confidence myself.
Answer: 14 cm
